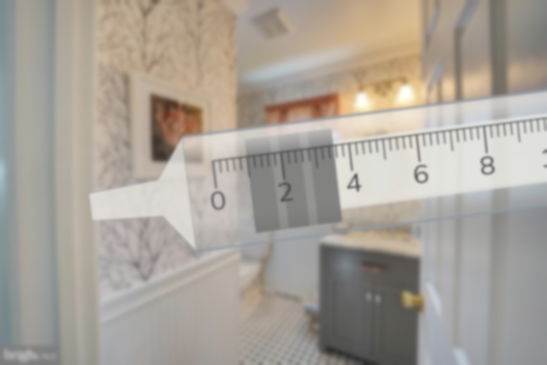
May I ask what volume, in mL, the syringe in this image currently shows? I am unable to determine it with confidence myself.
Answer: 1 mL
